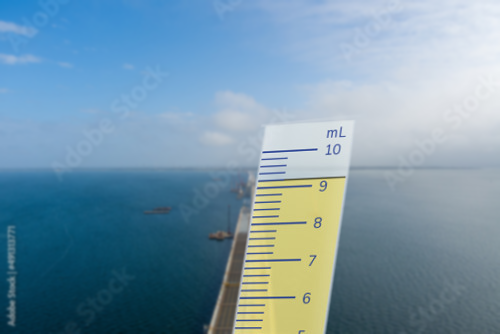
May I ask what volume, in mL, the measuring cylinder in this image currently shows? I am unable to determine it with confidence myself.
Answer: 9.2 mL
